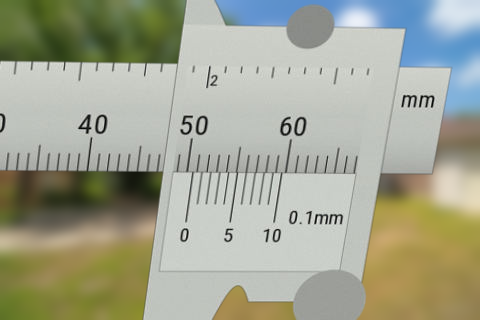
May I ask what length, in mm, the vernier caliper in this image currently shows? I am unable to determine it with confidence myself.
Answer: 50.6 mm
